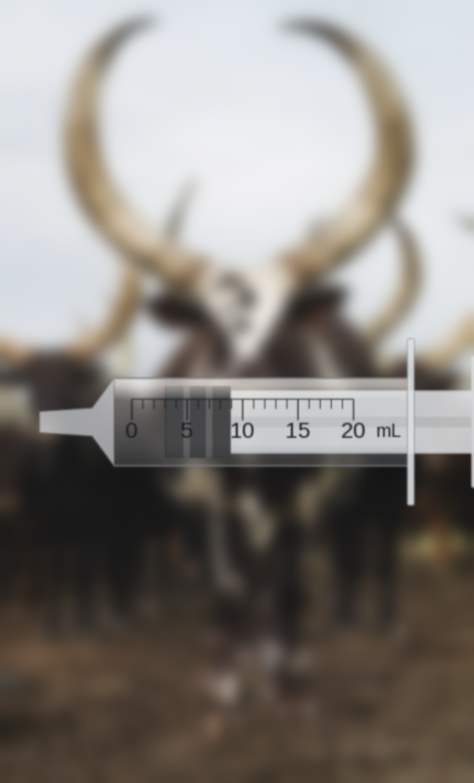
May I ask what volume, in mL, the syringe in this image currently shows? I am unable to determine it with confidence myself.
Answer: 3 mL
